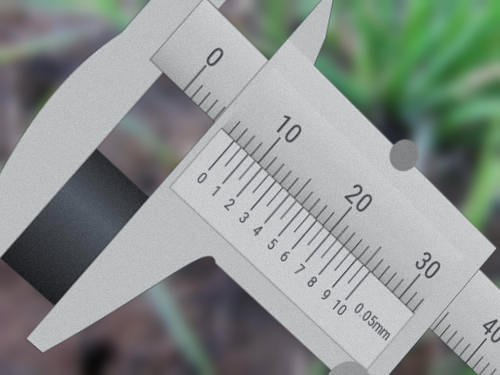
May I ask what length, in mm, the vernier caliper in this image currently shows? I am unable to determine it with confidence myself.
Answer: 6.8 mm
